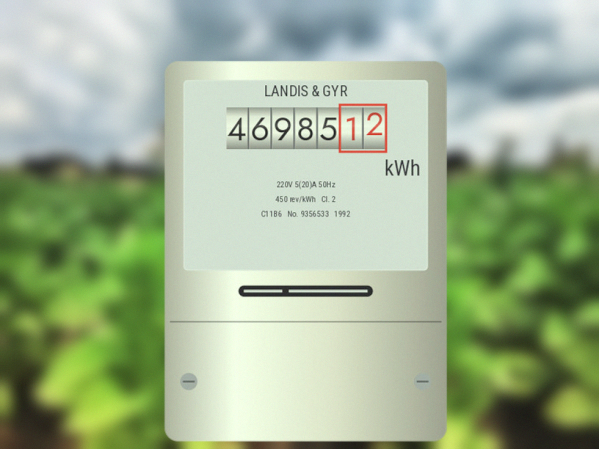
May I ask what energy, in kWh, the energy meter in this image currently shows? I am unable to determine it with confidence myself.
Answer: 46985.12 kWh
